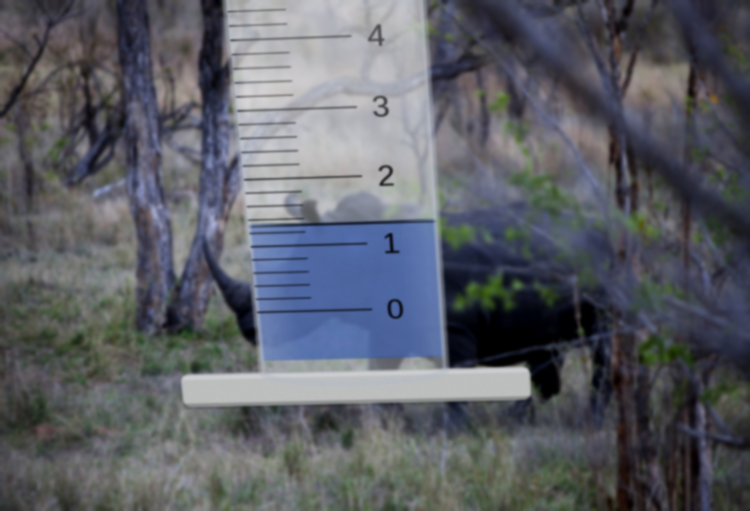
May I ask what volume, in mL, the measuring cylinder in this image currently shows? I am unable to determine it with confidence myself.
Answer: 1.3 mL
